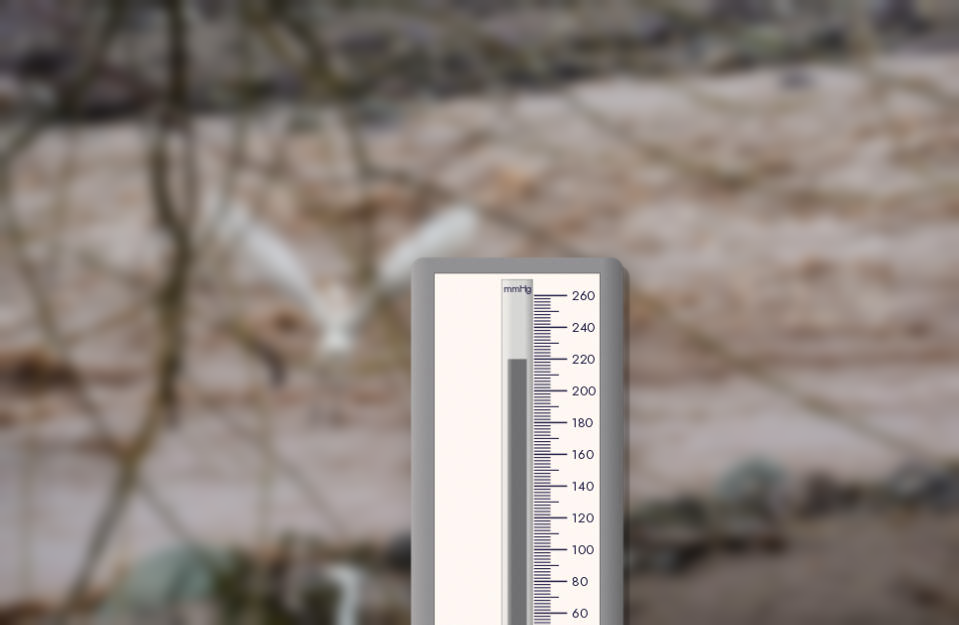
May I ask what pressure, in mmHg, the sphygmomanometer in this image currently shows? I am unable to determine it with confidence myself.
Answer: 220 mmHg
